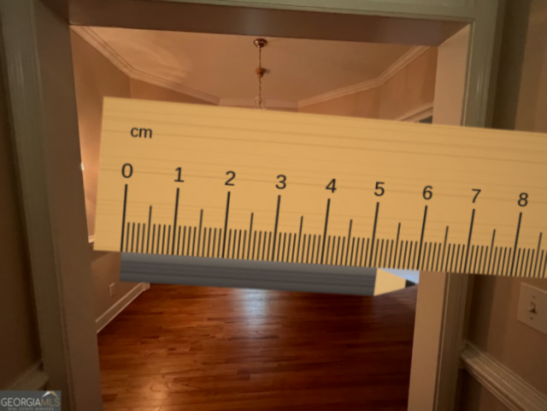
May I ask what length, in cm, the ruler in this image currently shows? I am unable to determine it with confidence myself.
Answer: 6 cm
